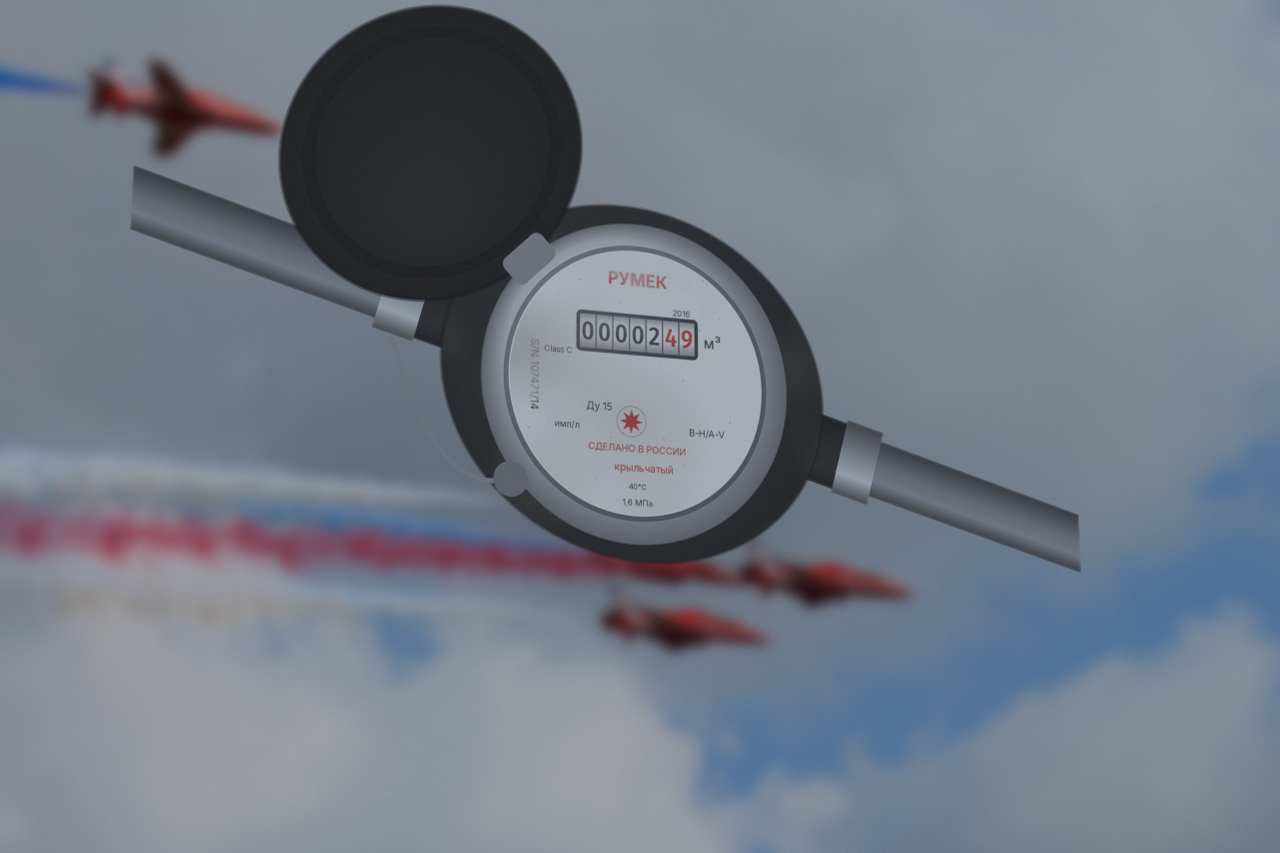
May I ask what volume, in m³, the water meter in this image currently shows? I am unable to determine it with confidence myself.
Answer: 2.49 m³
